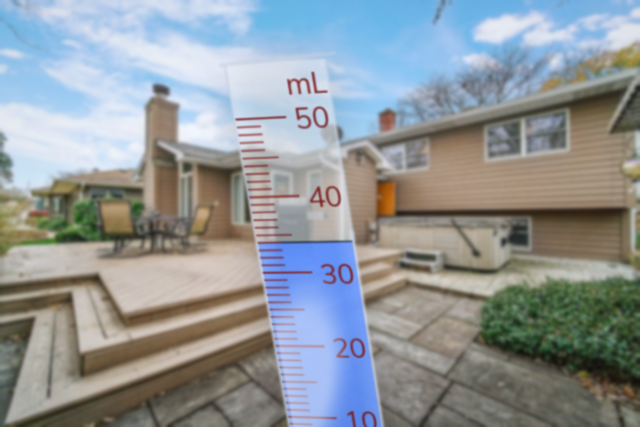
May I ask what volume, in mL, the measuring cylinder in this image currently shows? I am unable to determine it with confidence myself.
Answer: 34 mL
